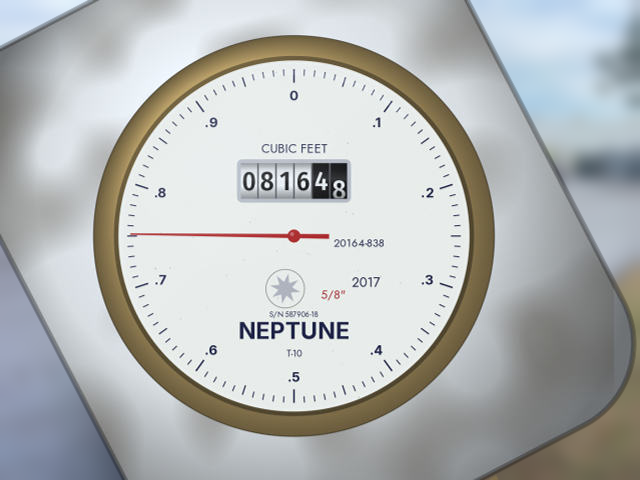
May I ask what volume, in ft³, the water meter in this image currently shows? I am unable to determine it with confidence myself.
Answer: 81647.75 ft³
